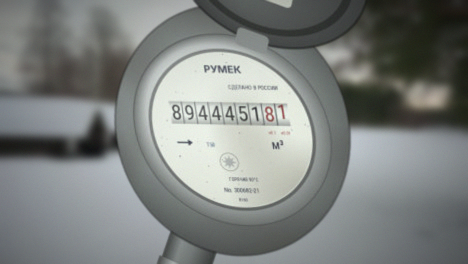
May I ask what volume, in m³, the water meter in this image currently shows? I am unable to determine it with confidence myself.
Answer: 8944451.81 m³
